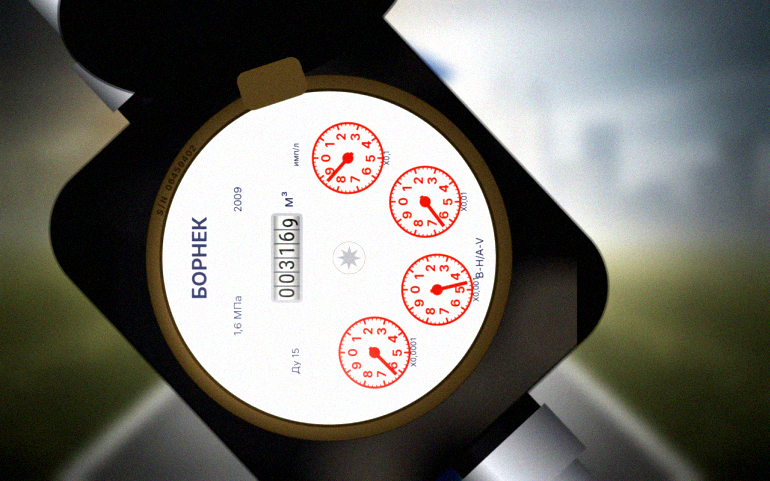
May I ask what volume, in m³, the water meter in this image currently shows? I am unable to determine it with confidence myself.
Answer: 3168.8646 m³
